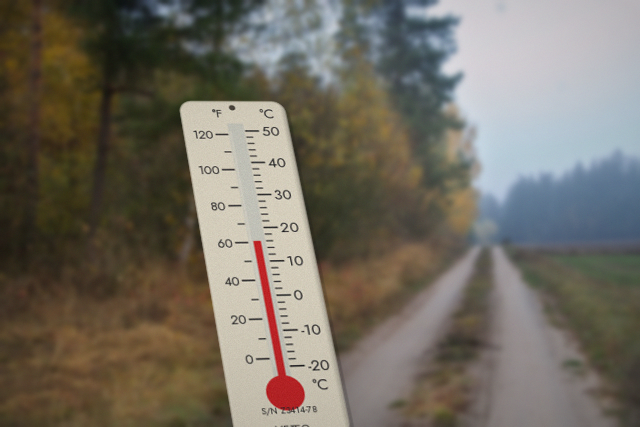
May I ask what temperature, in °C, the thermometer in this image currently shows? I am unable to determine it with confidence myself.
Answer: 16 °C
